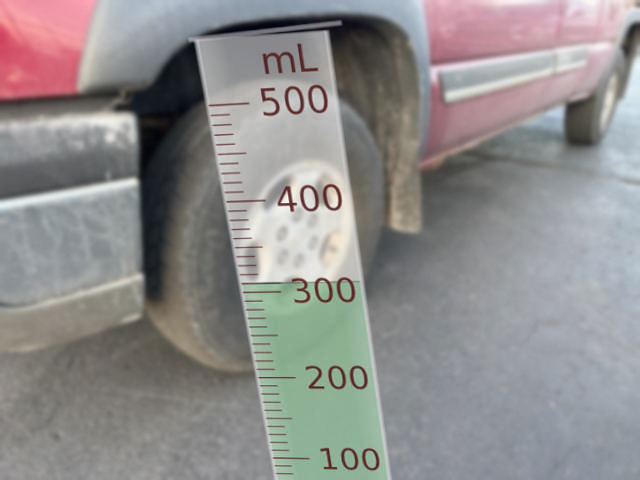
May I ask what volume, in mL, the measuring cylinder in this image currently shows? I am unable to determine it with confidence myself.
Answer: 310 mL
